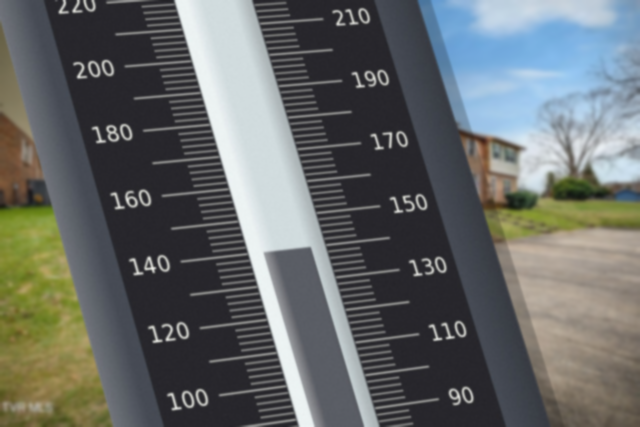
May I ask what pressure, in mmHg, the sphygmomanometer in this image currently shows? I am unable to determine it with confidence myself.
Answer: 140 mmHg
